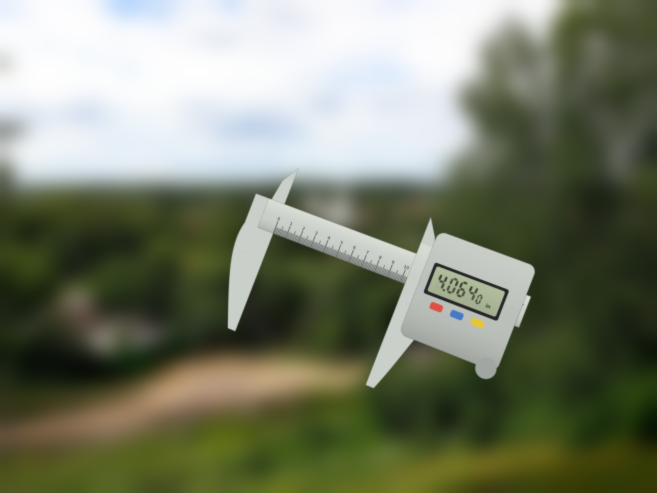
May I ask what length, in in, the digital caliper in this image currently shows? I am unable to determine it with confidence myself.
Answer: 4.0640 in
